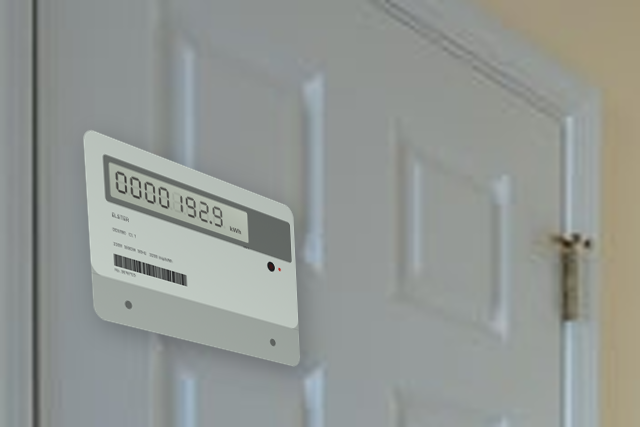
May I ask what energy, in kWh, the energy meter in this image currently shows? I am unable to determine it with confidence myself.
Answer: 192.9 kWh
